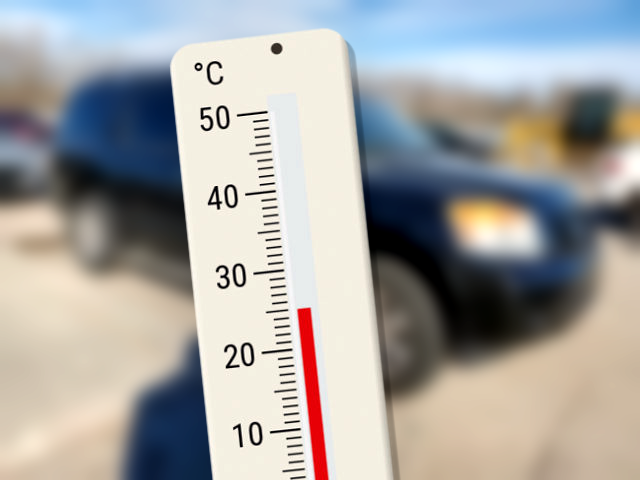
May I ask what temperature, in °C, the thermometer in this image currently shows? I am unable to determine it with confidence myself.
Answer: 25 °C
